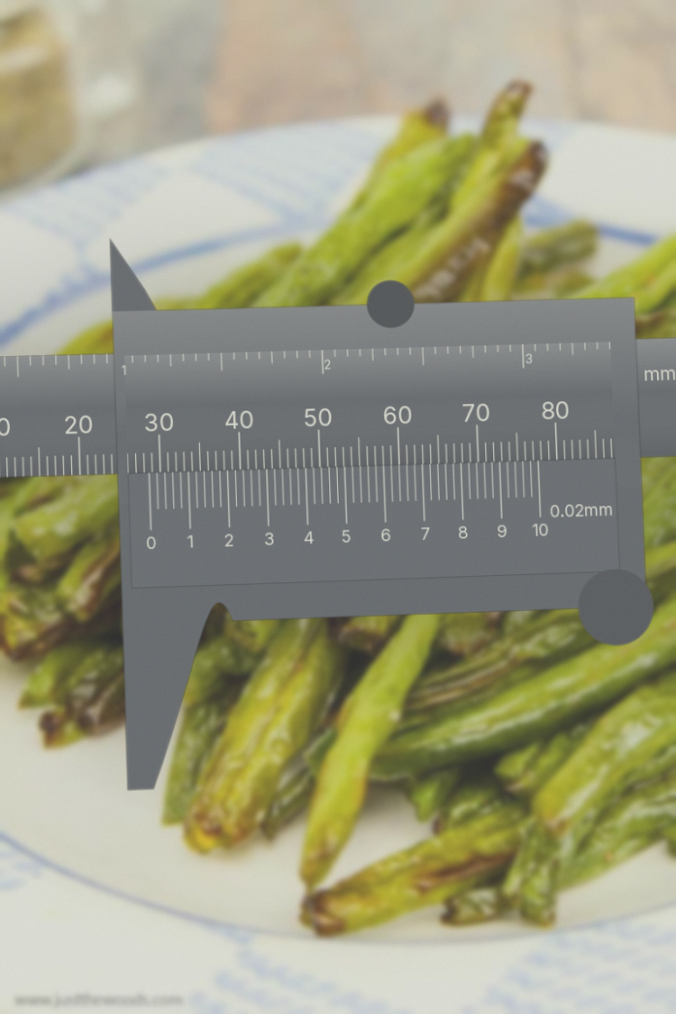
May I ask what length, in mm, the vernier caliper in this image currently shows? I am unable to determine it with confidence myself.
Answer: 28.6 mm
